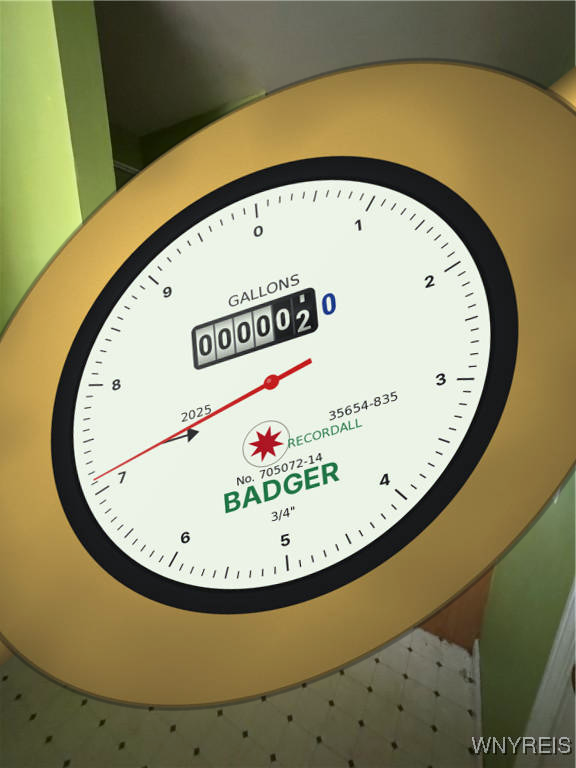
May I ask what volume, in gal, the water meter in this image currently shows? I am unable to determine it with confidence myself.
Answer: 17.1 gal
